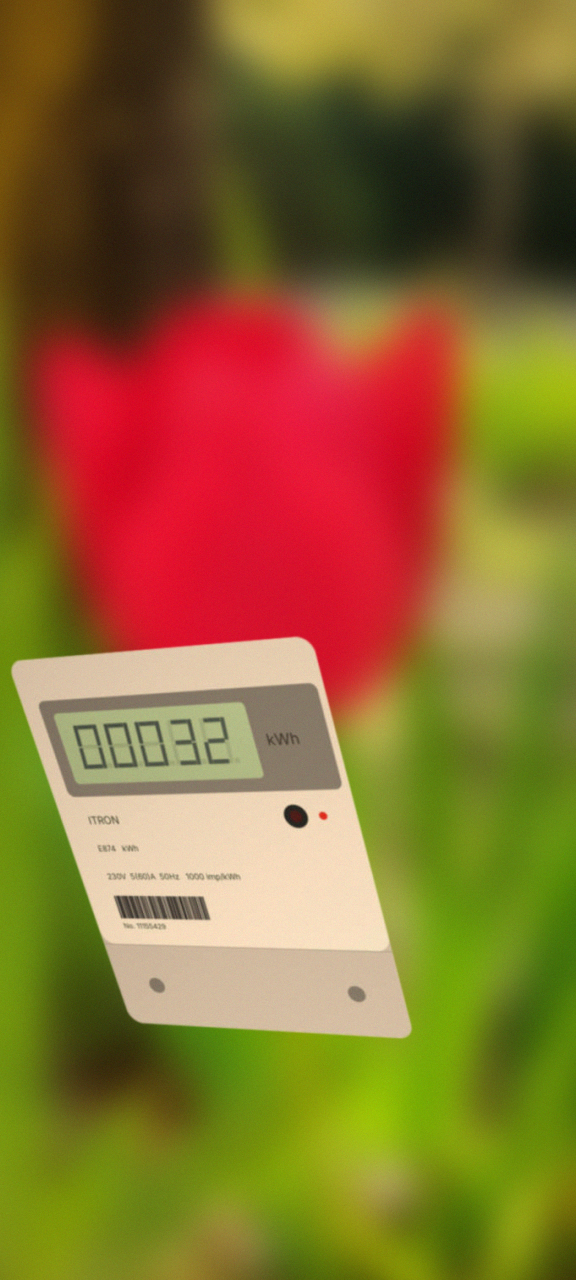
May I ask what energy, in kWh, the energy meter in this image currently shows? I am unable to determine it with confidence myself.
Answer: 32 kWh
